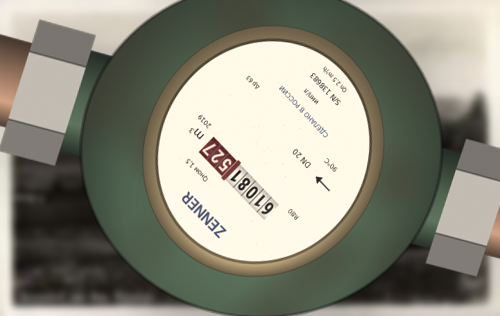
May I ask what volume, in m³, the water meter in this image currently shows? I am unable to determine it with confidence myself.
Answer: 61081.527 m³
